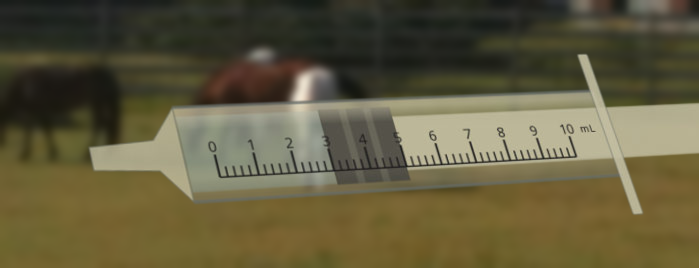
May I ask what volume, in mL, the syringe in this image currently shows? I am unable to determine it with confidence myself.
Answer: 3 mL
